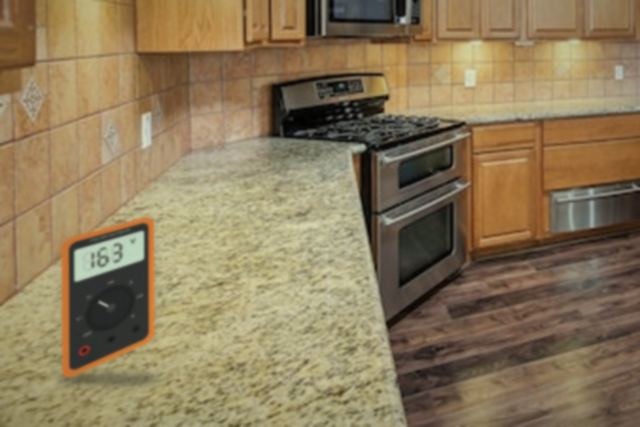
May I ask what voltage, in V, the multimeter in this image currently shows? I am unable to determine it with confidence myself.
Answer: 163 V
